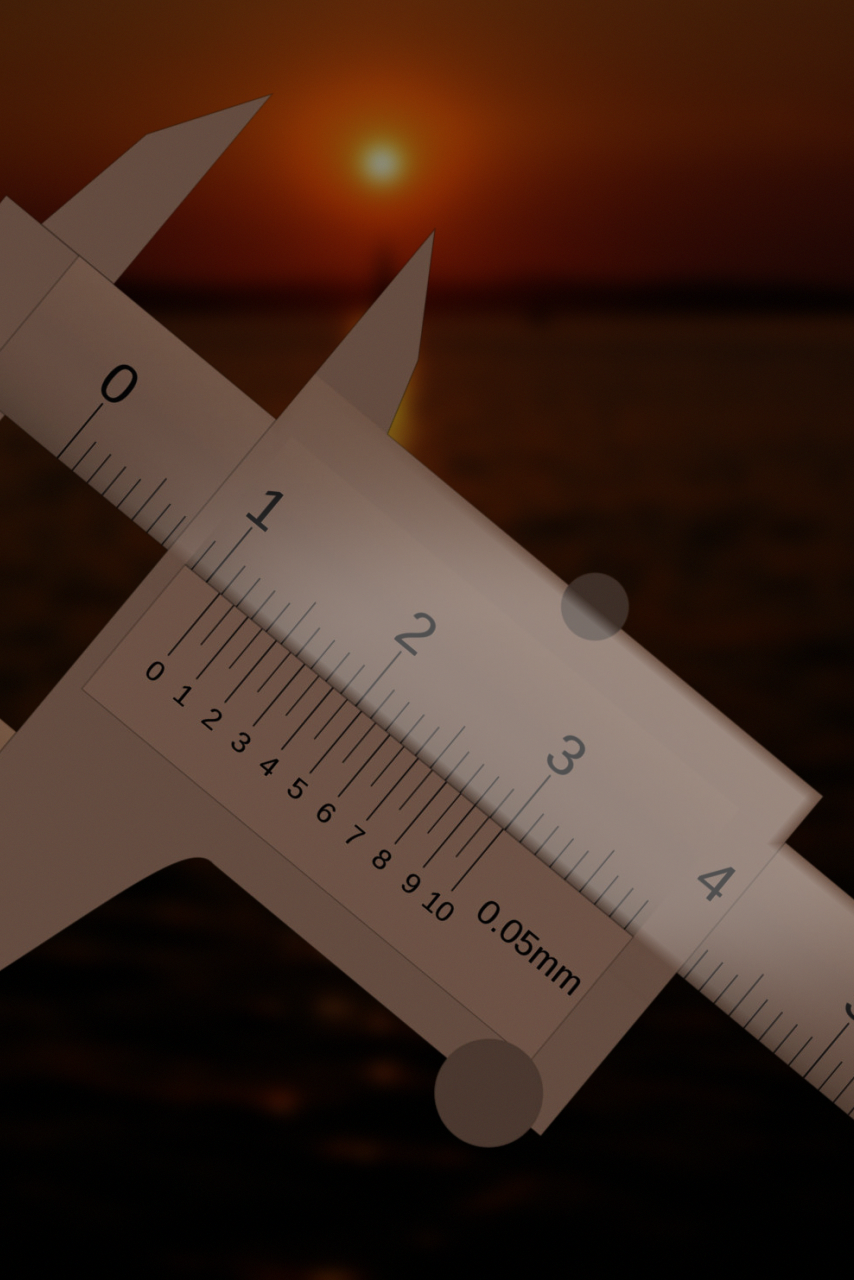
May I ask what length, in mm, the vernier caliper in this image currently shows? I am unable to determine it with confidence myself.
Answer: 10.9 mm
